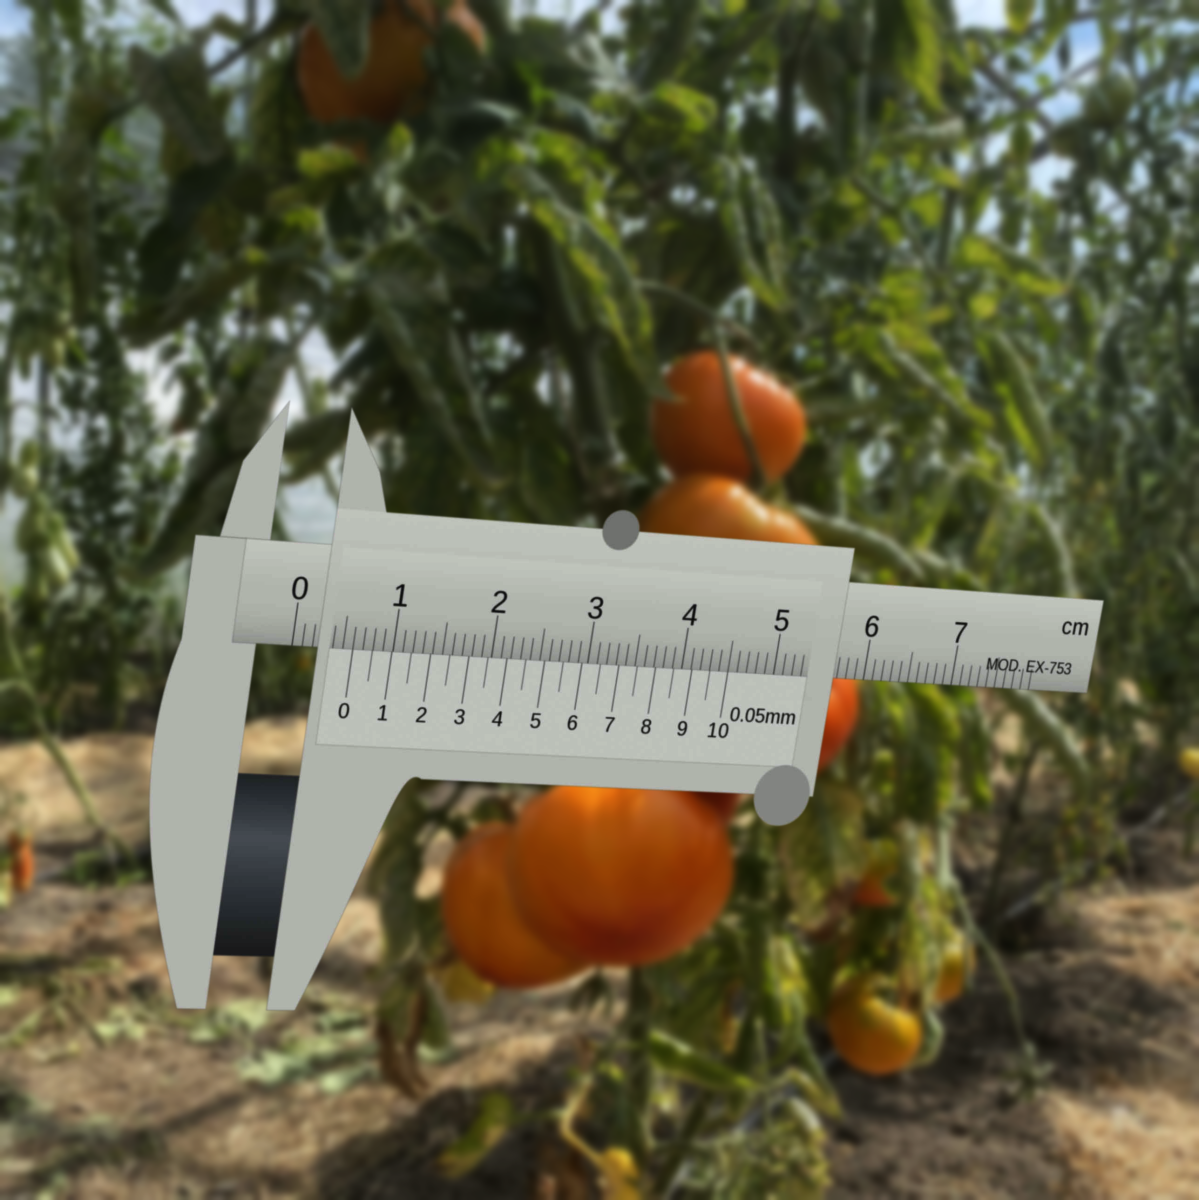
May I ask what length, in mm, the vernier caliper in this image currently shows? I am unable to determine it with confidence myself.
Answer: 6.0 mm
